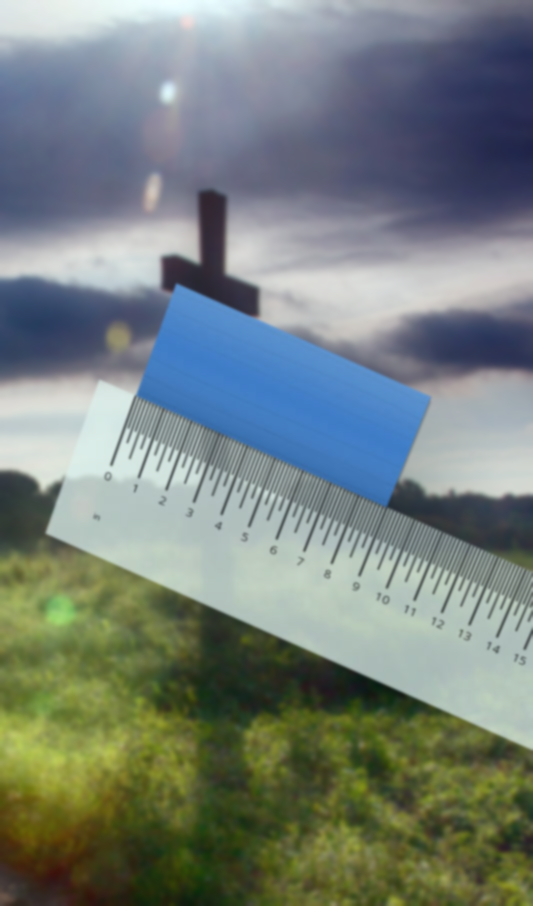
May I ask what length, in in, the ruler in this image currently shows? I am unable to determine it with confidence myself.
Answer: 9 in
